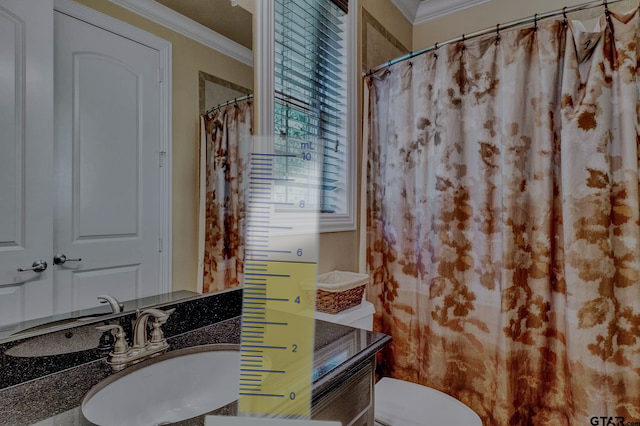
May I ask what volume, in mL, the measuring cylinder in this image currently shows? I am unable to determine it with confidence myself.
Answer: 5.6 mL
